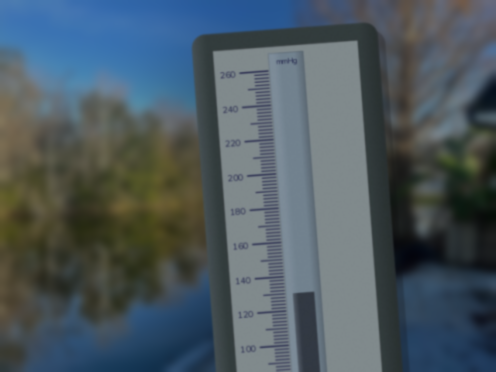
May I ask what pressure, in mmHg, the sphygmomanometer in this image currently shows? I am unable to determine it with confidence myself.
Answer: 130 mmHg
